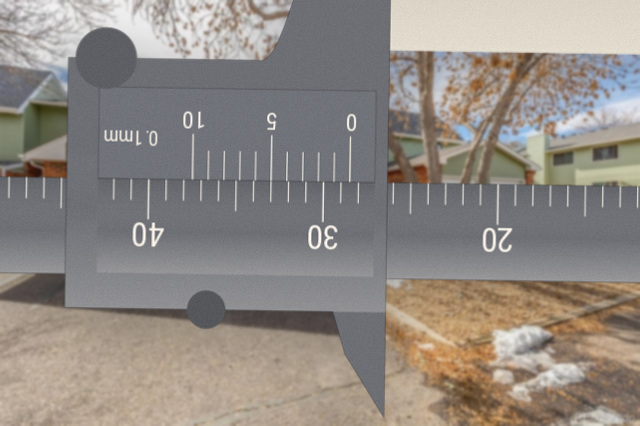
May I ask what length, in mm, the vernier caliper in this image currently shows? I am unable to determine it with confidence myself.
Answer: 28.5 mm
